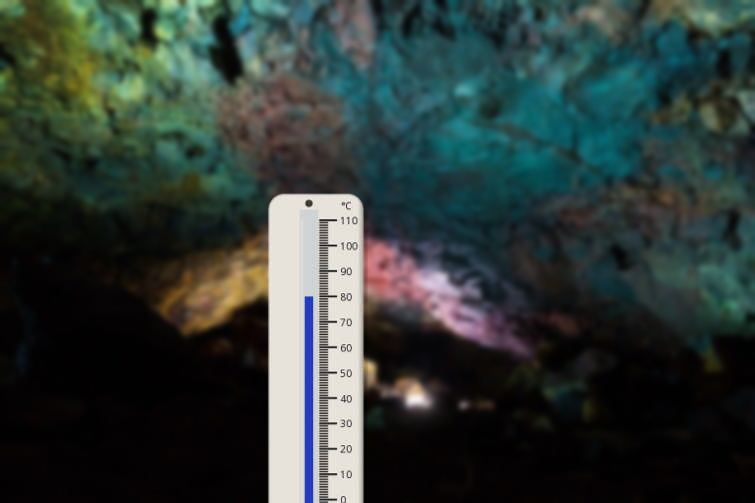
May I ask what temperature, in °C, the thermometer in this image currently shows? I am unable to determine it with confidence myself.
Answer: 80 °C
